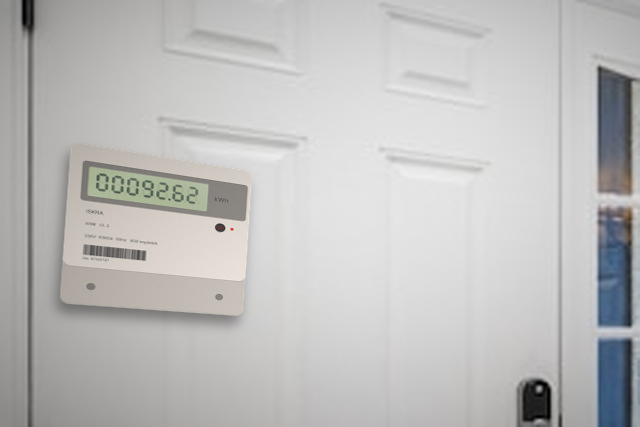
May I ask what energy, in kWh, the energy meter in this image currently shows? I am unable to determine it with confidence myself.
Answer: 92.62 kWh
